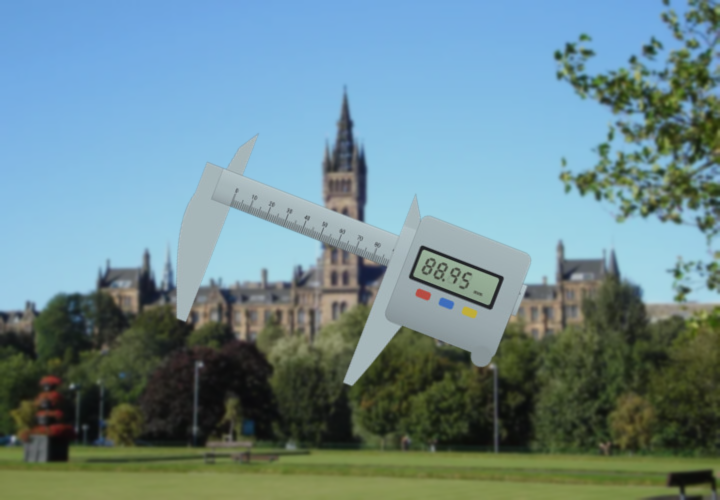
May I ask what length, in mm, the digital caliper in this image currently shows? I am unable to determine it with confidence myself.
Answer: 88.95 mm
